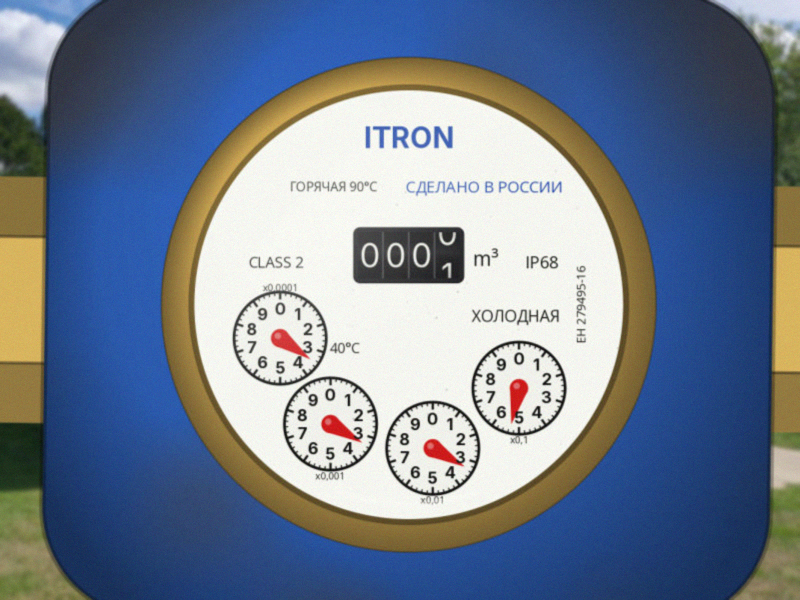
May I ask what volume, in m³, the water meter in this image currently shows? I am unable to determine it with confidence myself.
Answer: 0.5333 m³
